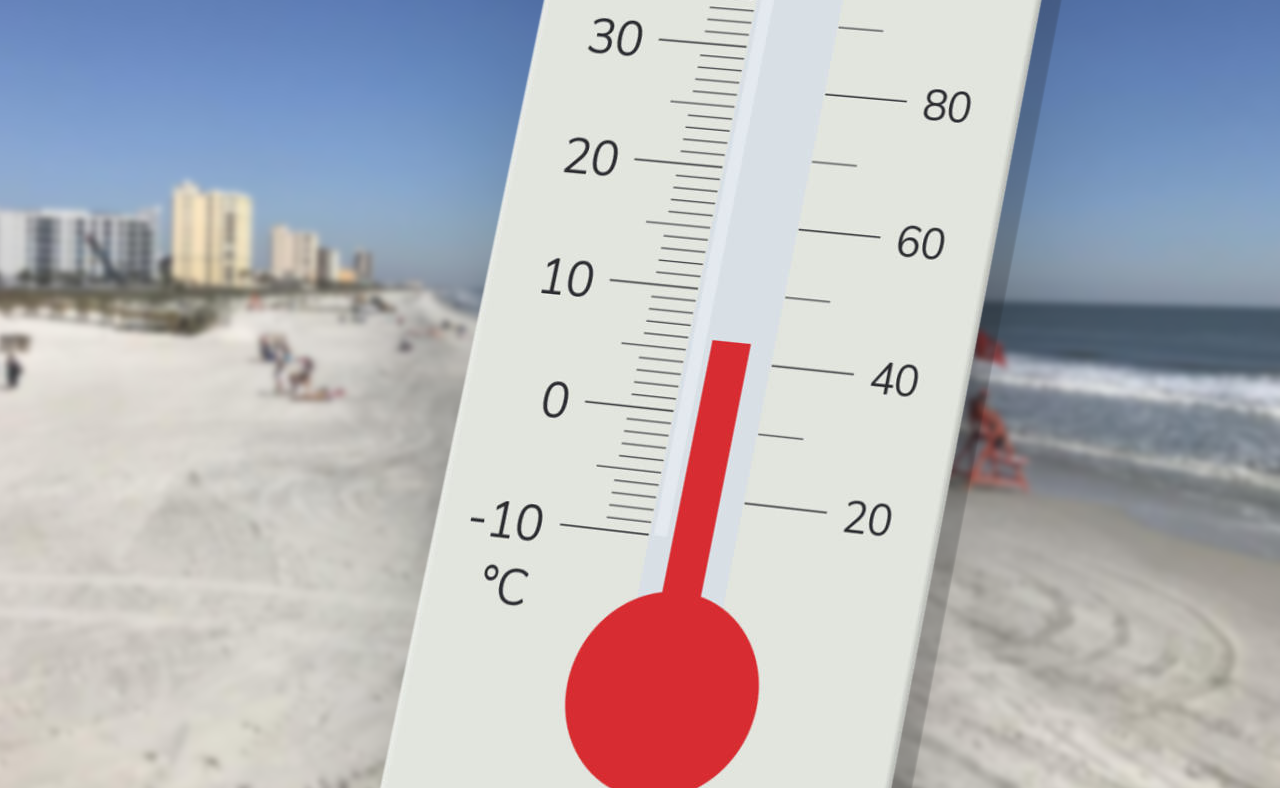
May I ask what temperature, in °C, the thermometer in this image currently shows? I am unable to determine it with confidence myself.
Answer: 6 °C
